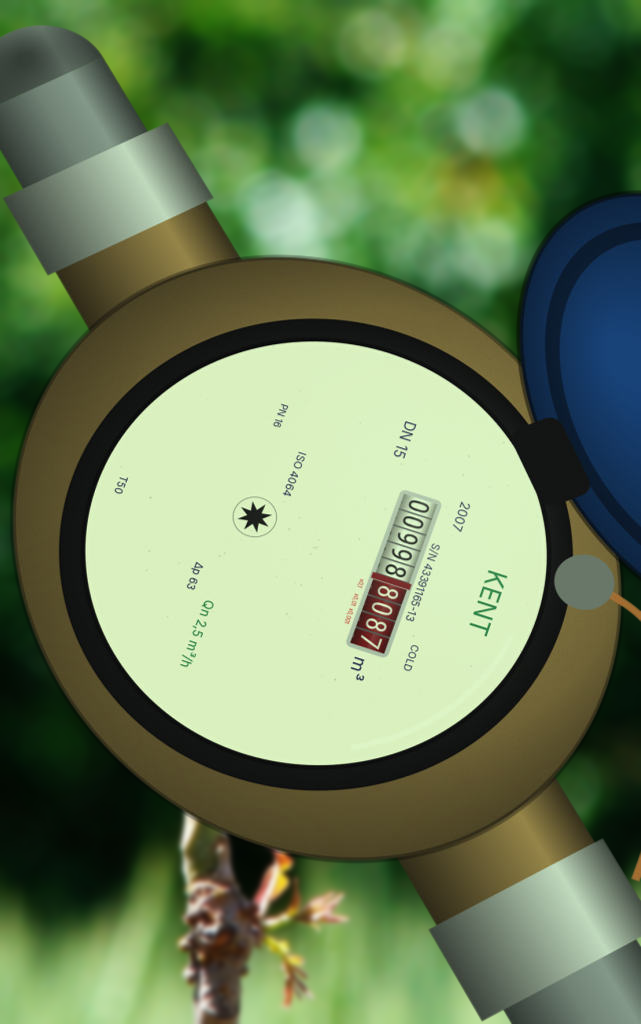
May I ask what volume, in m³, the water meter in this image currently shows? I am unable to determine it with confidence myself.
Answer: 998.8087 m³
